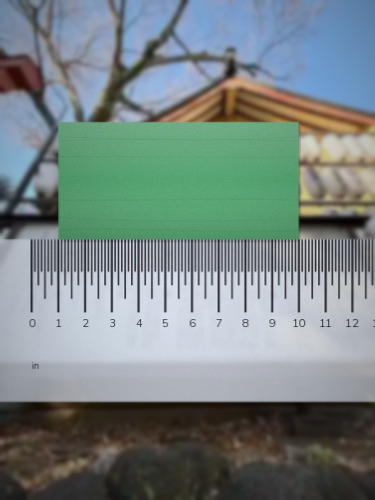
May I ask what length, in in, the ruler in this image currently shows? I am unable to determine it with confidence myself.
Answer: 9 in
